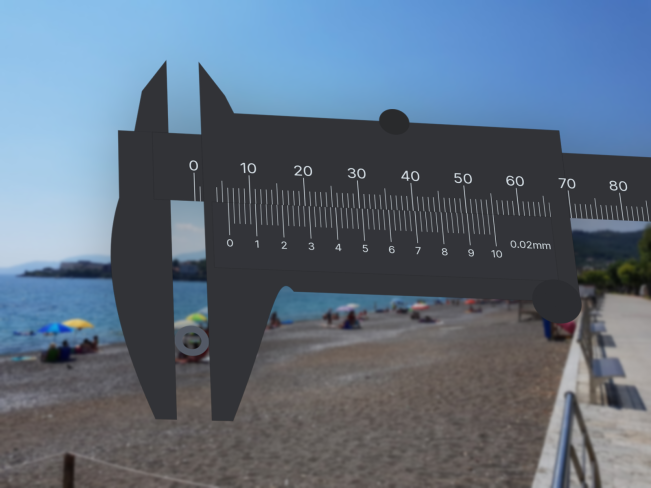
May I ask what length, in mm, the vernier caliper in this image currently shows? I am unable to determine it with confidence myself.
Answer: 6.0 mm
